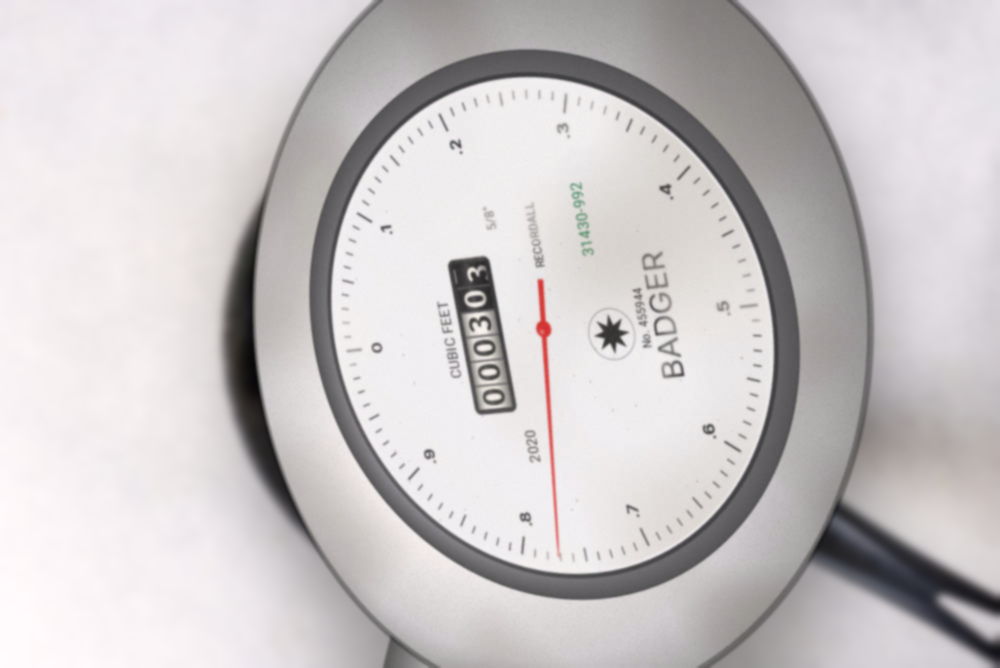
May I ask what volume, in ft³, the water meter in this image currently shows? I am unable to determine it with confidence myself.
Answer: 302.77 ft³
